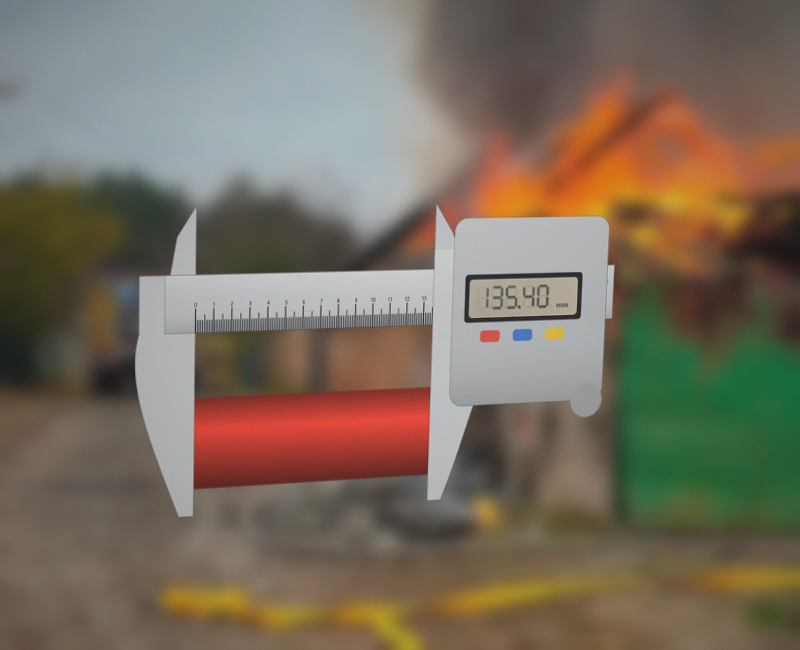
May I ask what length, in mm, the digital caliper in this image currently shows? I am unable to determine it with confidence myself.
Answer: 135.40 mm
